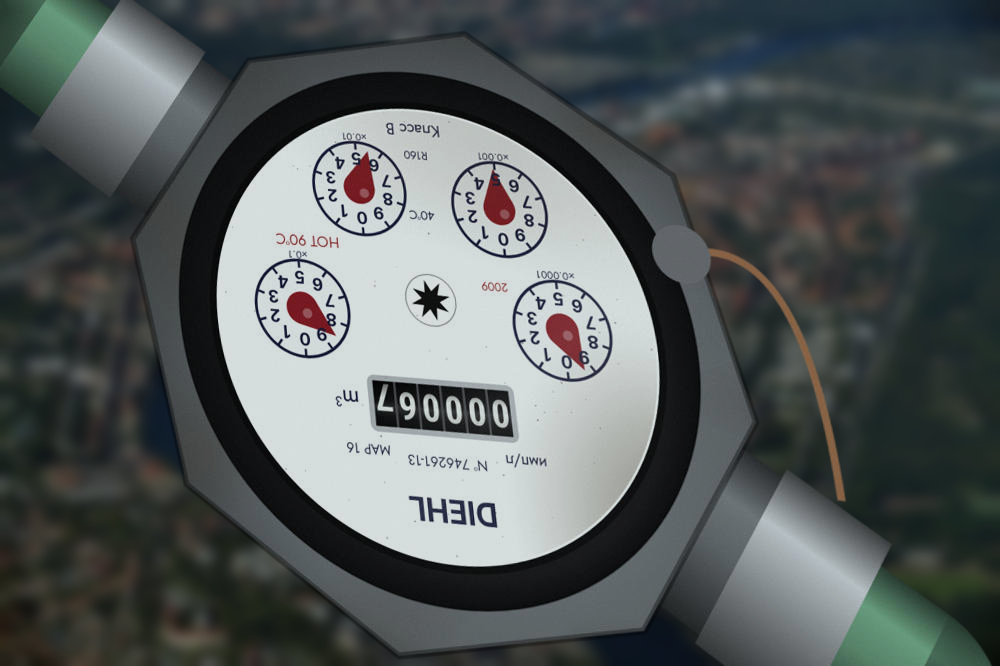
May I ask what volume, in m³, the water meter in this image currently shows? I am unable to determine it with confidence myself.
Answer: 66.8549 m³
